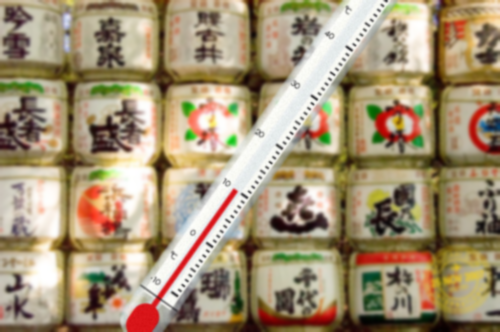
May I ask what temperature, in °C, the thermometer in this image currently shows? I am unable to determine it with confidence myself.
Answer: 10 °C
